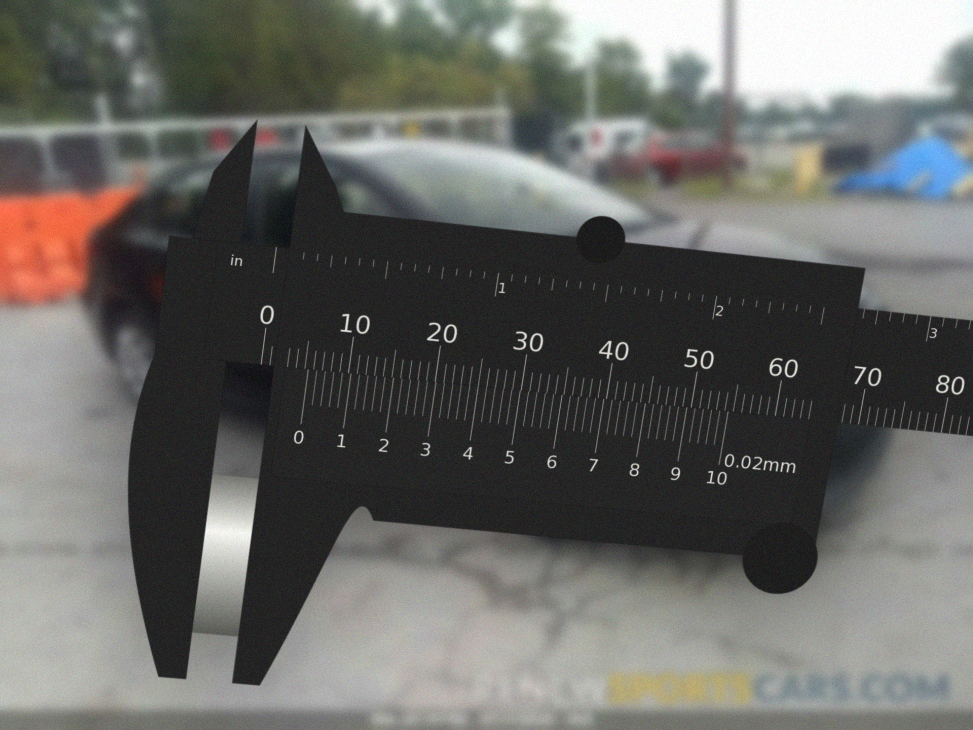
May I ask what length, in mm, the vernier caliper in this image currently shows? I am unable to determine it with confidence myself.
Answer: 5.4 mm
